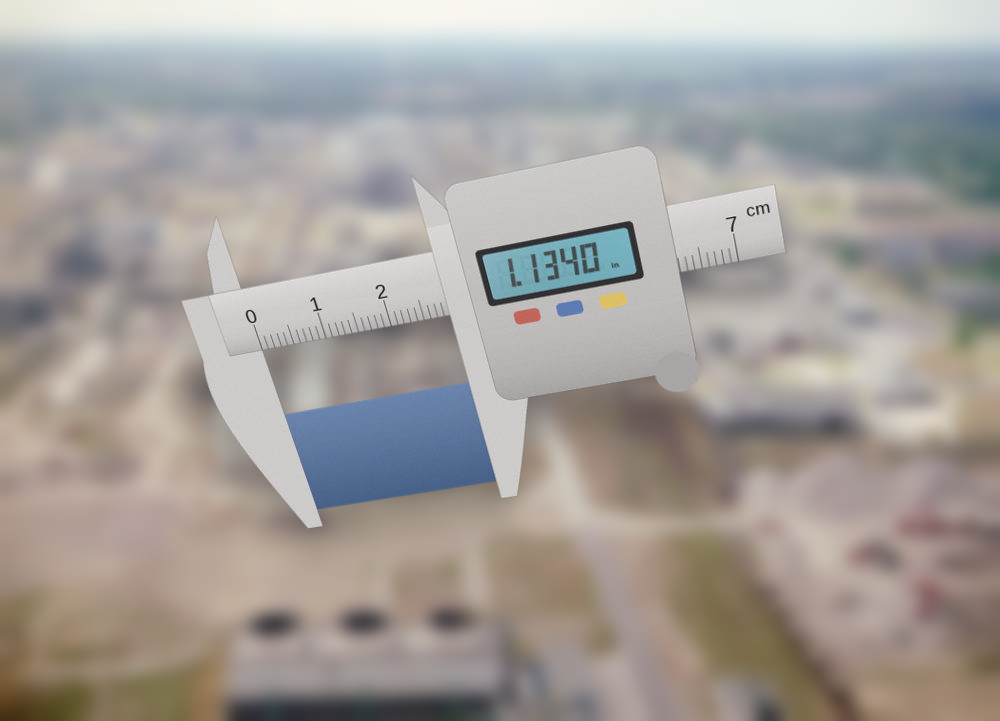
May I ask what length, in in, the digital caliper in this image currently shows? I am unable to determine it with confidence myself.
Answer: 1.1340 in
